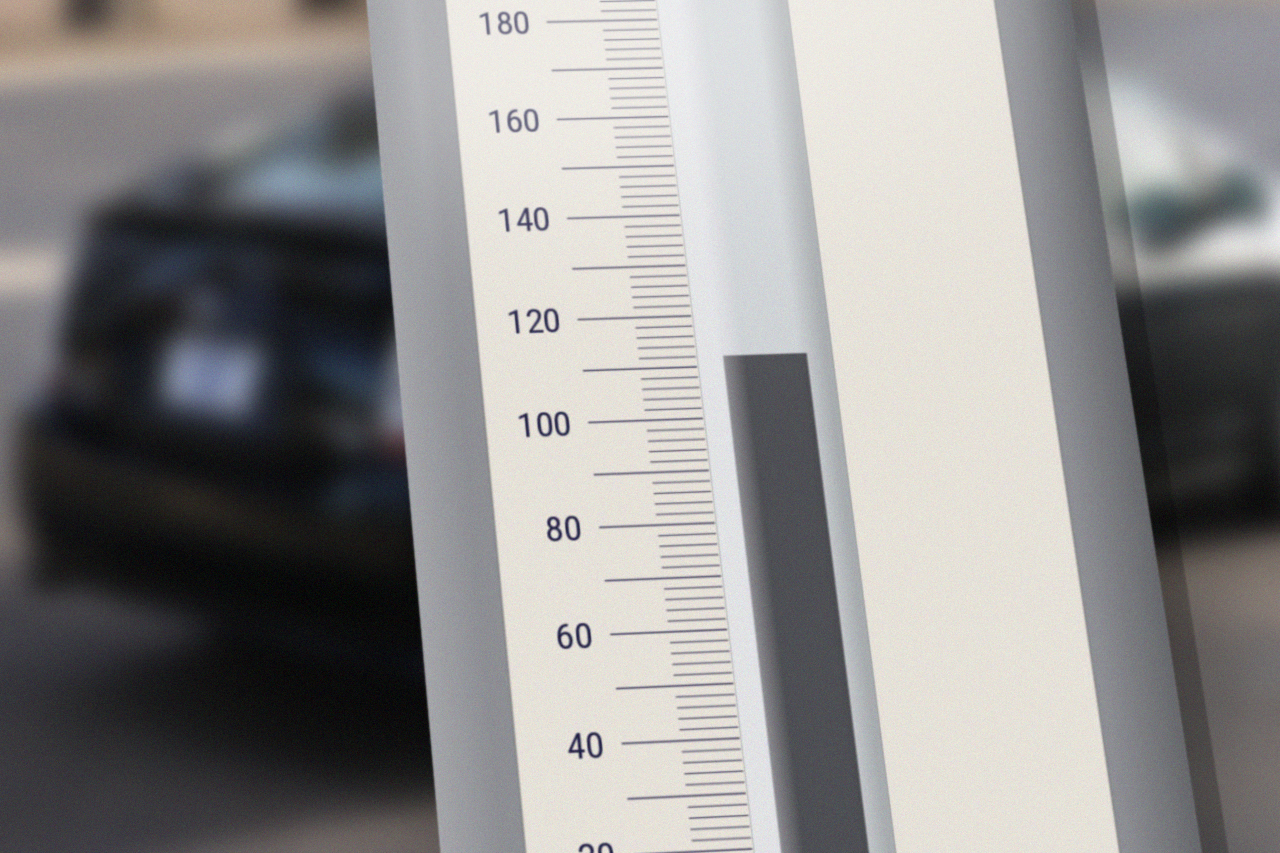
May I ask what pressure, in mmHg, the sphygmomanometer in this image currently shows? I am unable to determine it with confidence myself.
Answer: 112 mmHg
